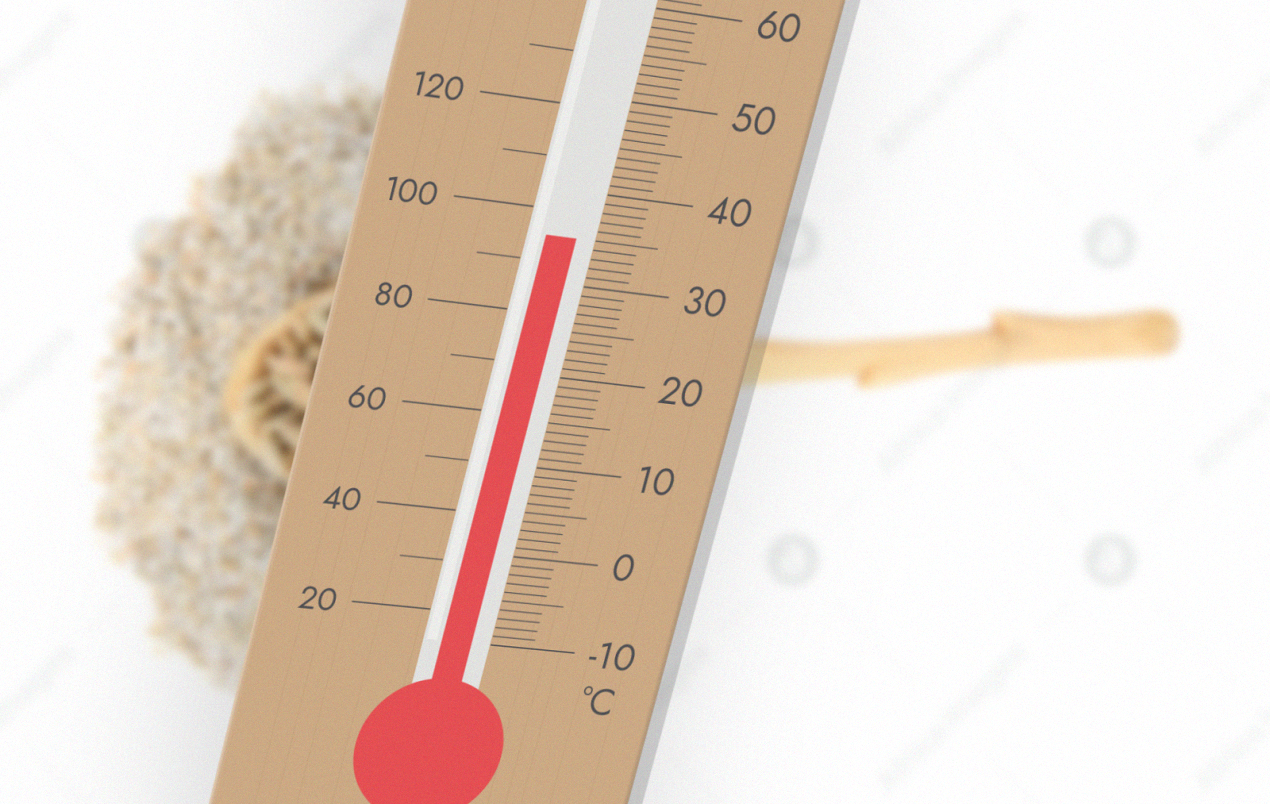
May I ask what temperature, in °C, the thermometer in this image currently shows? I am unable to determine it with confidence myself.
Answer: 35 °C
